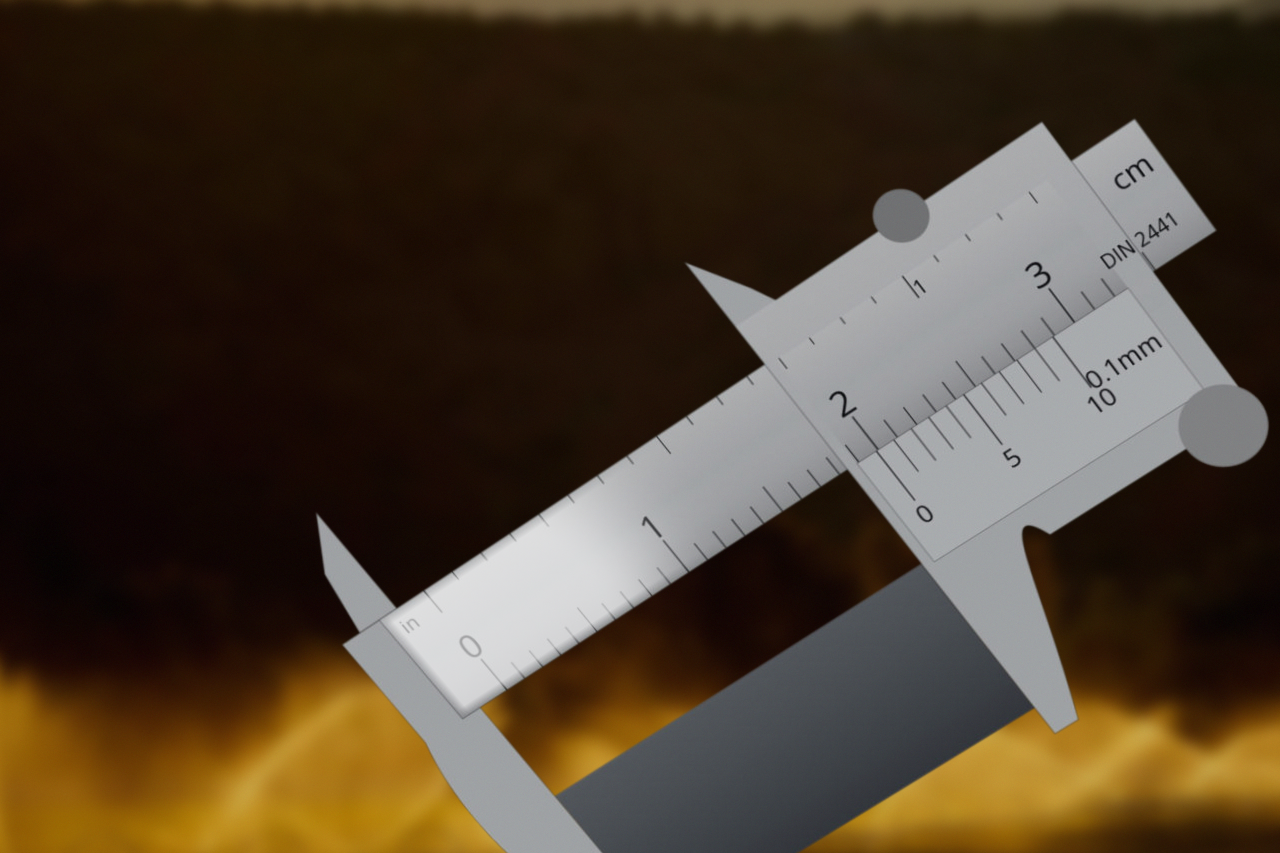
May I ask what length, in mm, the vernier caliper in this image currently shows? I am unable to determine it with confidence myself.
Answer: 19.9 mm
